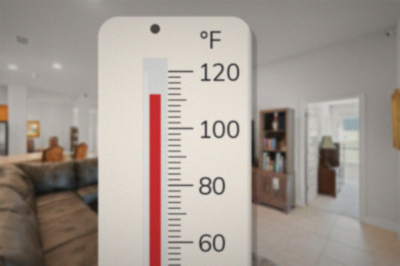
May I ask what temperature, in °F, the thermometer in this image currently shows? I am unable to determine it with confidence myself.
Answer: 112 °F
